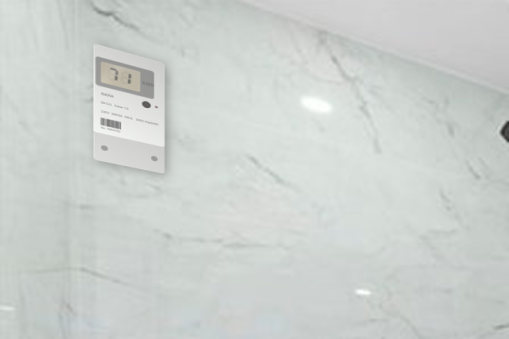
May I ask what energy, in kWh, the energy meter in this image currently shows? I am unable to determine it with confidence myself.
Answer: 71 kWh
